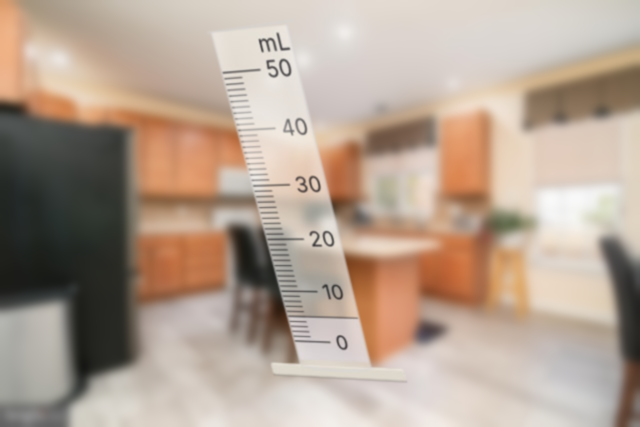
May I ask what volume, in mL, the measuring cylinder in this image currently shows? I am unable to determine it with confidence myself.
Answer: 5 mL
